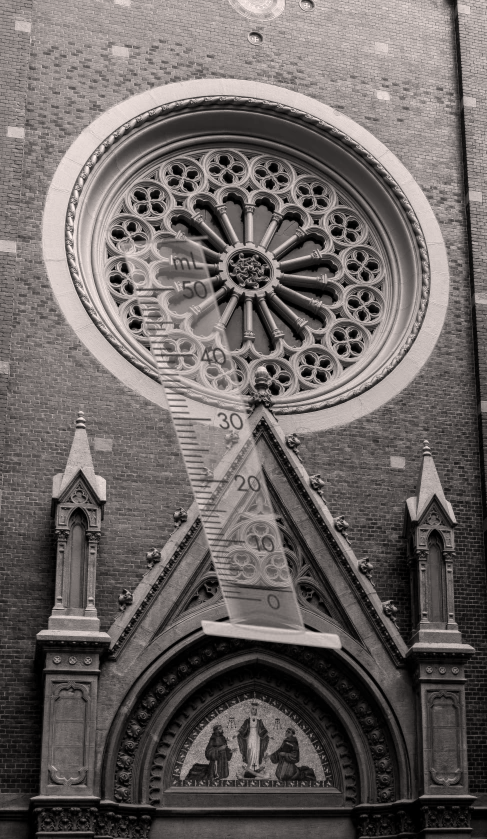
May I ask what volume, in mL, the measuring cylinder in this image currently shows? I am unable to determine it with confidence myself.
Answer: 2 mL
